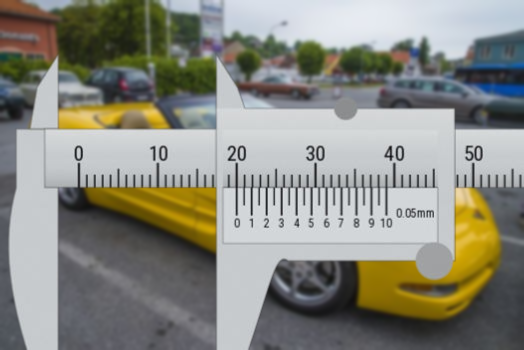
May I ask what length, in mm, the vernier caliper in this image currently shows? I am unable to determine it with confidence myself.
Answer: 20.0 mm
